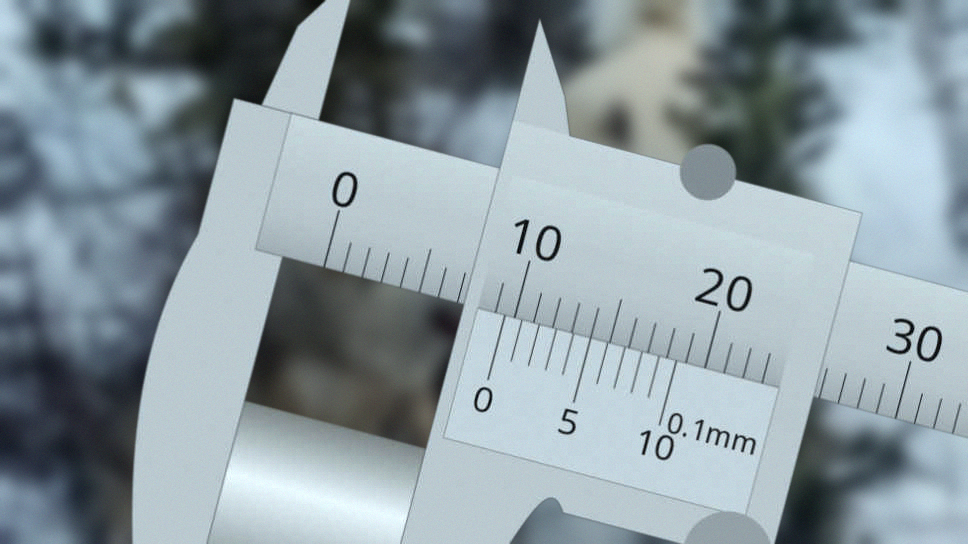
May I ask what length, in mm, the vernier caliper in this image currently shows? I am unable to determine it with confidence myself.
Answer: 9.5 mm
